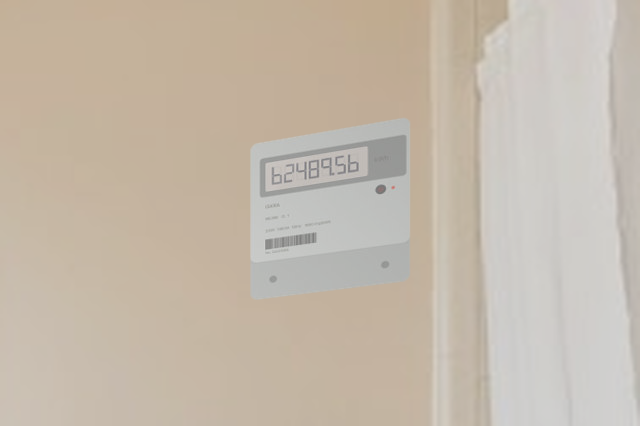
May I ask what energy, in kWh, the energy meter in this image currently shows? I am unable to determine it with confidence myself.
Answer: 62489.56 kWh
